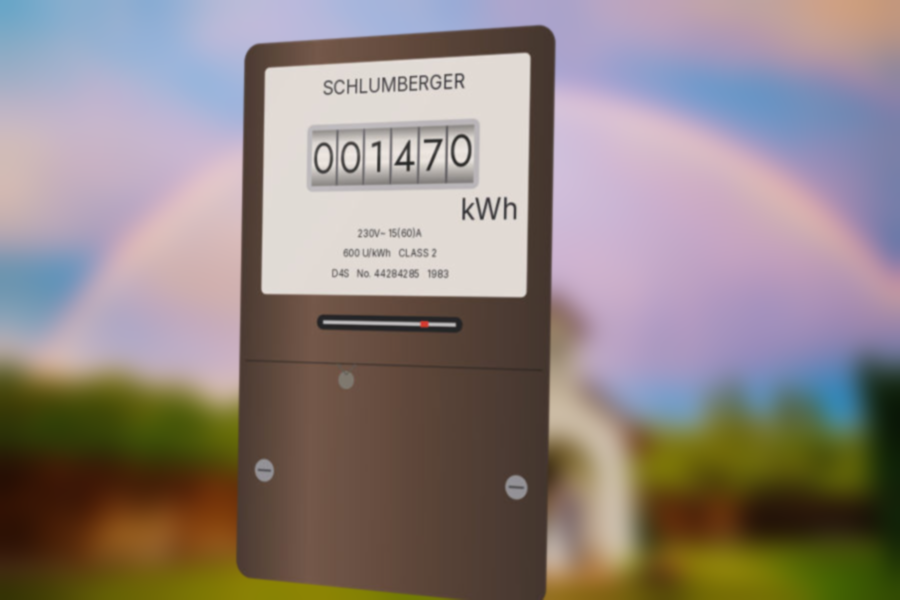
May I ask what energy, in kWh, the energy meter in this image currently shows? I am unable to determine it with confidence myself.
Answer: 1470 kWh
